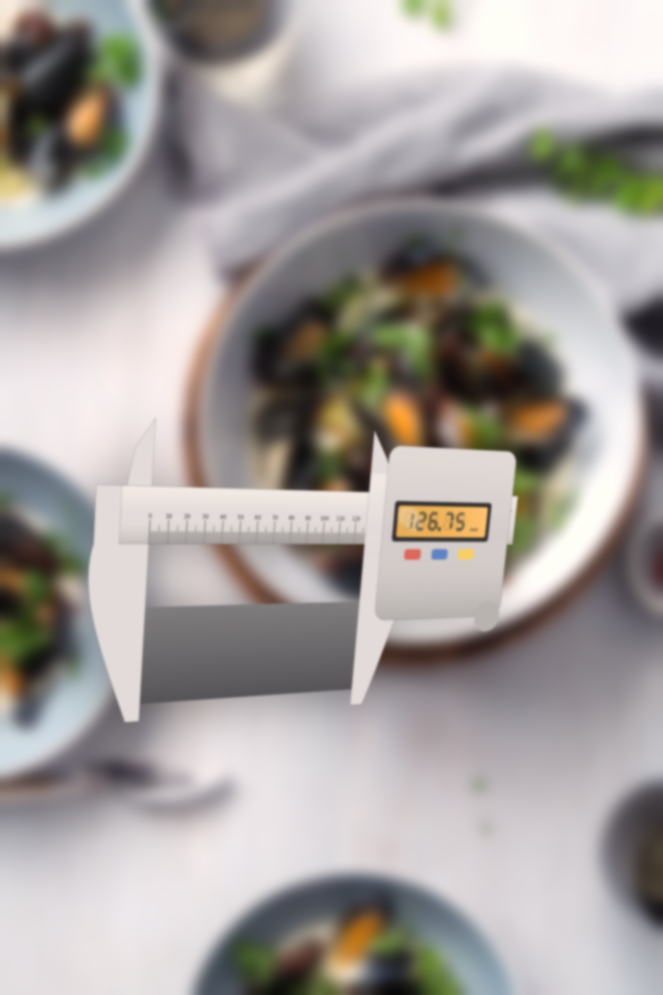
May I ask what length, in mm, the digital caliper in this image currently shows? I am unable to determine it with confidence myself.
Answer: 126.75 mm
